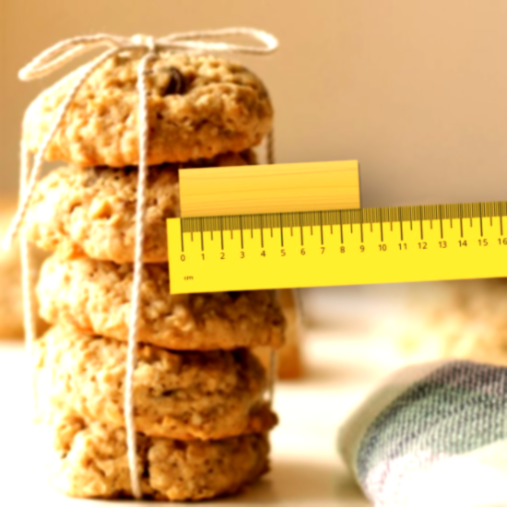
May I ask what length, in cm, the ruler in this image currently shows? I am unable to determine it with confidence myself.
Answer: 9 cm
